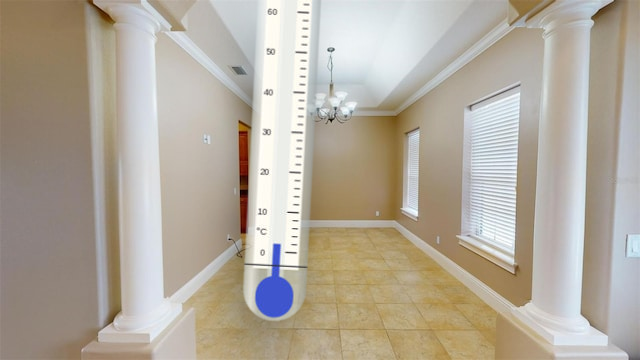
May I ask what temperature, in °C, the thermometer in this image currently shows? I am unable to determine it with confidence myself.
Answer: 2 °C
